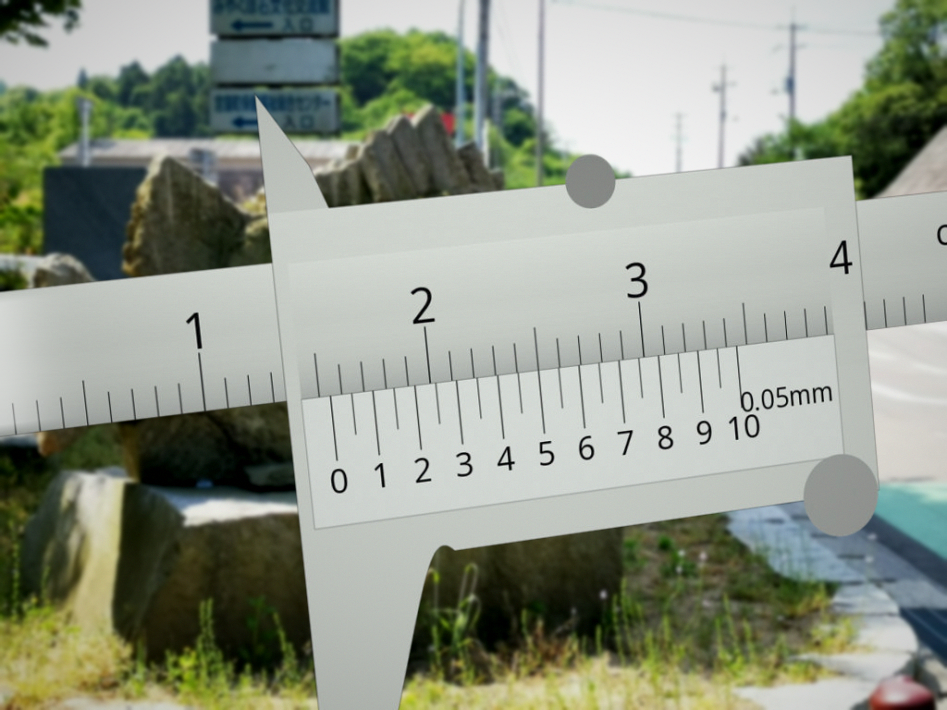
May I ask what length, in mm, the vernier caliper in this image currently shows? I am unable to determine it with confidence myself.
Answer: 15.5 mm
